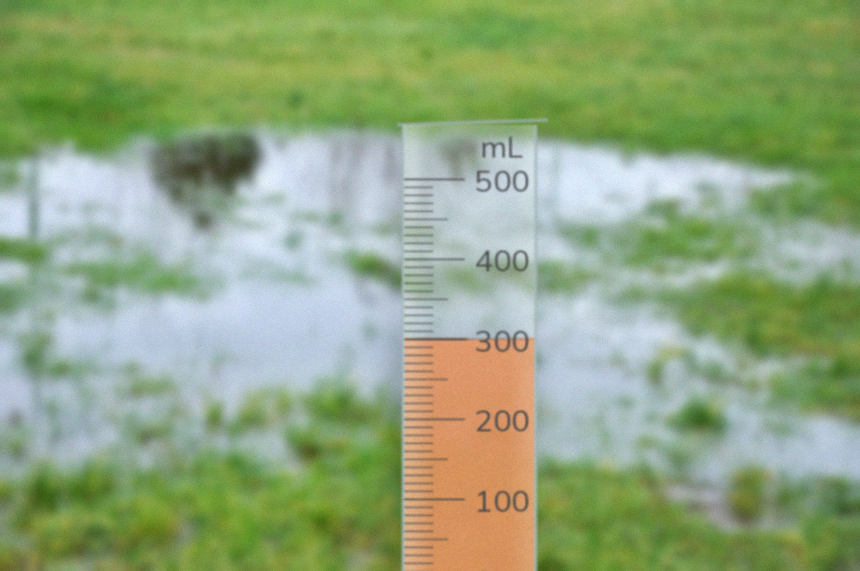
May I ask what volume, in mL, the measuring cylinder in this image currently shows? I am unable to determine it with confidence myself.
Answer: 300 mL
